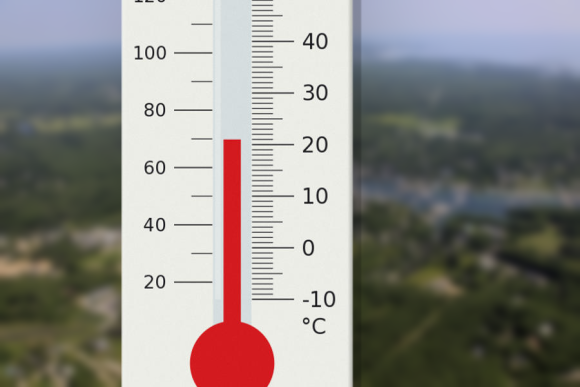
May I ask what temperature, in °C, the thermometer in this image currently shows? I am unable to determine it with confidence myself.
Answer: 21 °C
